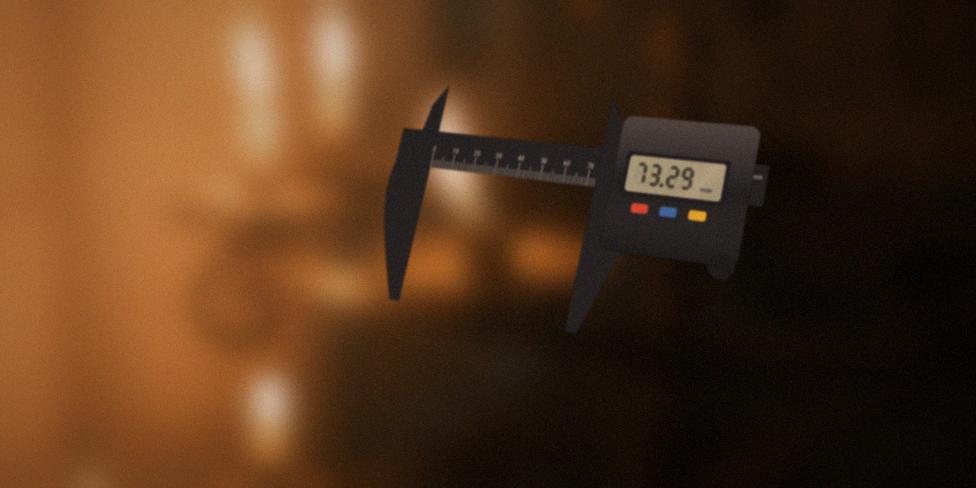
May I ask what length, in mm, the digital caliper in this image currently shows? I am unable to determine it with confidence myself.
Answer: 73.29 mm
